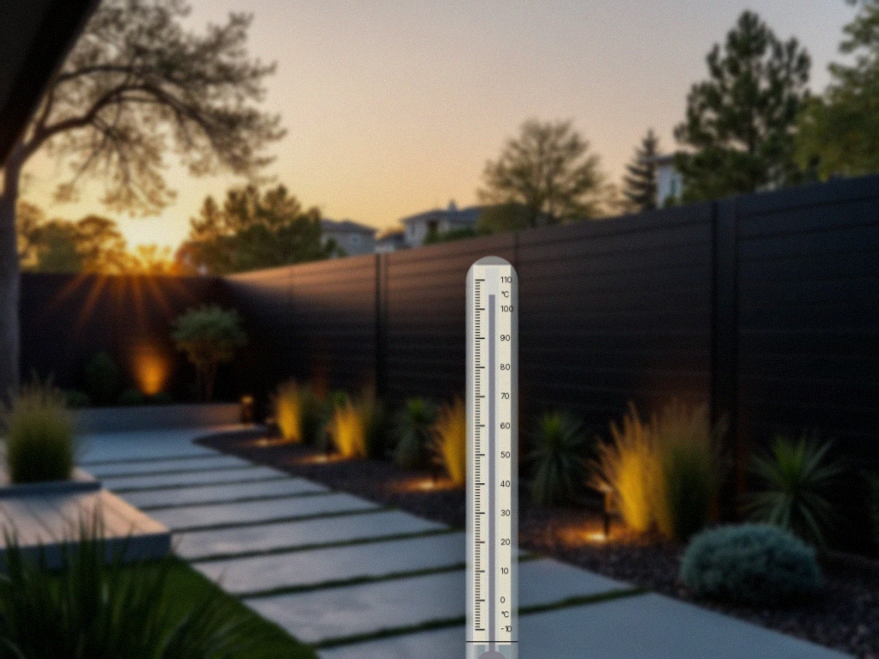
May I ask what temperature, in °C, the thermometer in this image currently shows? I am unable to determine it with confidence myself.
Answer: 105 °C
